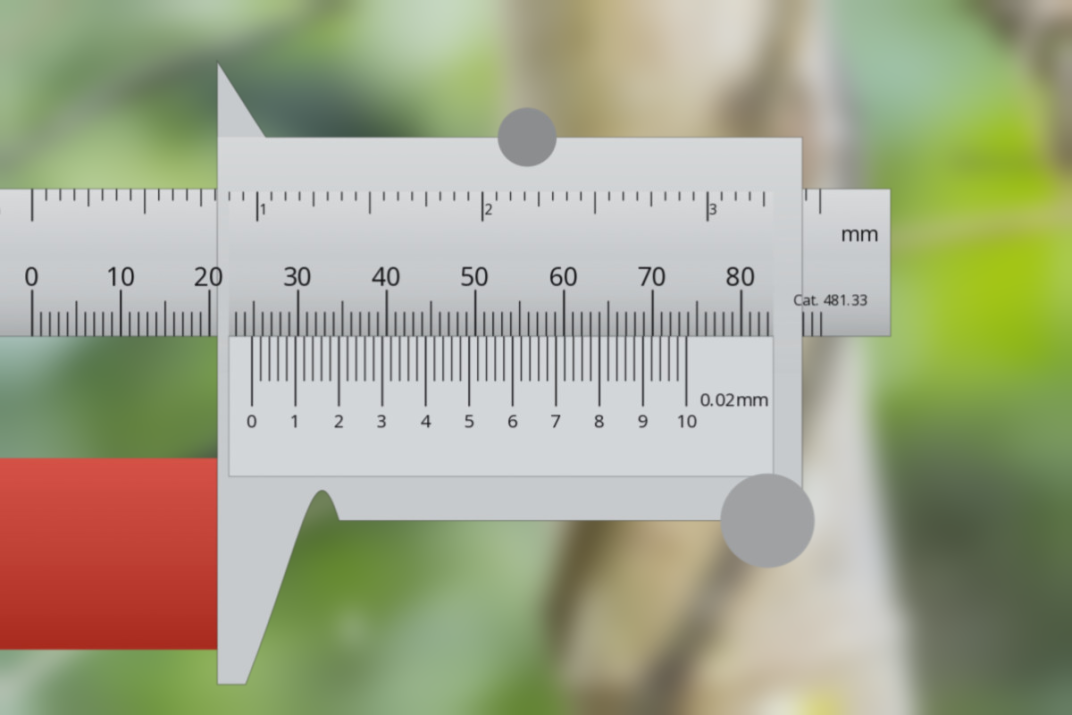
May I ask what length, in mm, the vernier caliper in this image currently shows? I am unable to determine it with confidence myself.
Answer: 24.8 mm
